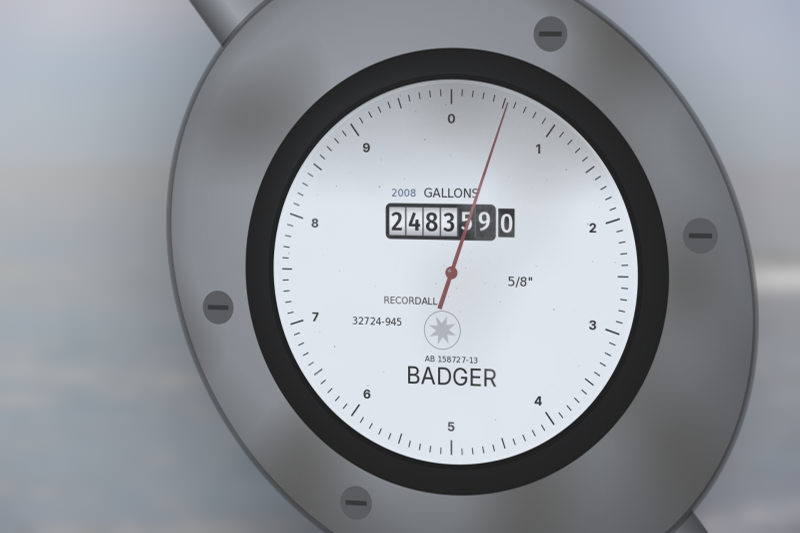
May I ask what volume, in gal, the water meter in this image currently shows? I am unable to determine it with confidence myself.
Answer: 2483590.5 gal
